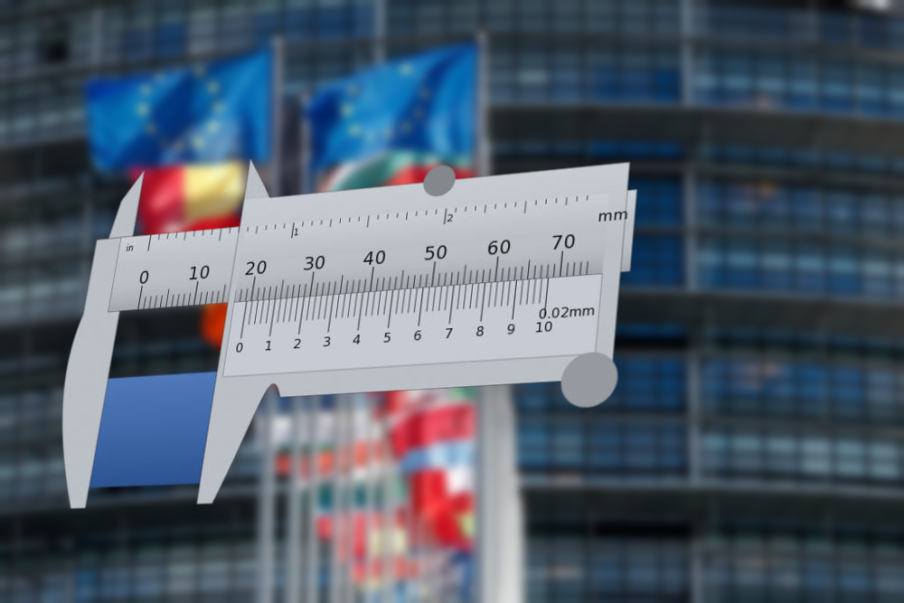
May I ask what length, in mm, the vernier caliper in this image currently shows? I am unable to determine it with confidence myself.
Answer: 19.2 mm
